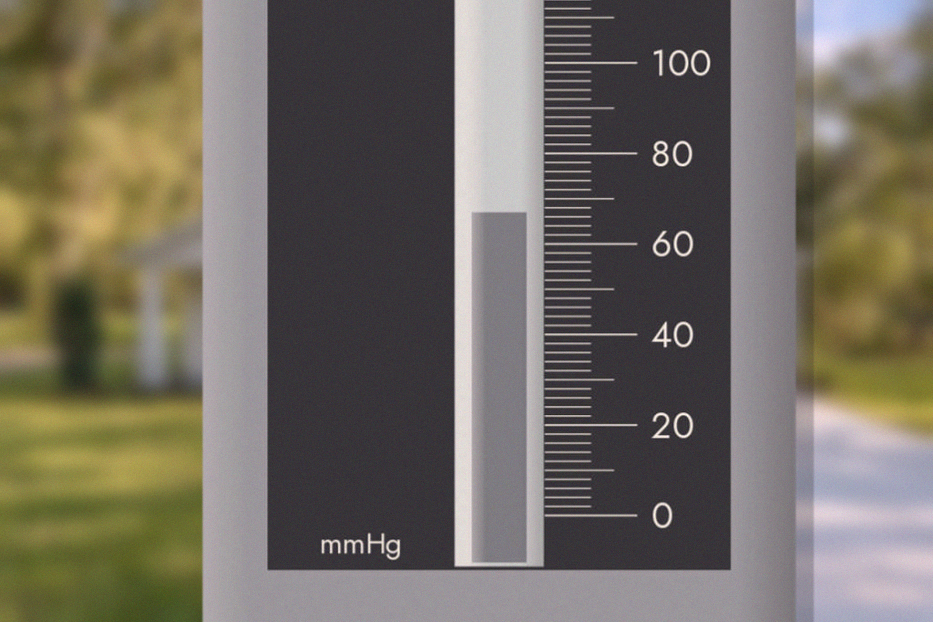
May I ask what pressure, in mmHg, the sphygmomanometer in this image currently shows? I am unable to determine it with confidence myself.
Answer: 67 mmHg
